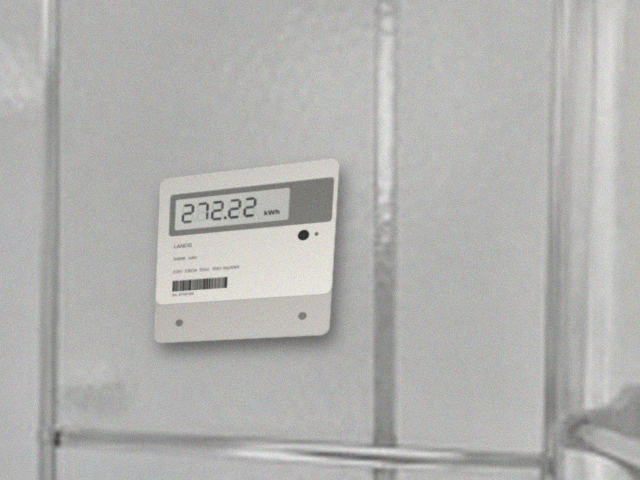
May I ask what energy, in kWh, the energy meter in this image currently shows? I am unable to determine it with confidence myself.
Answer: 272.22 kWh
